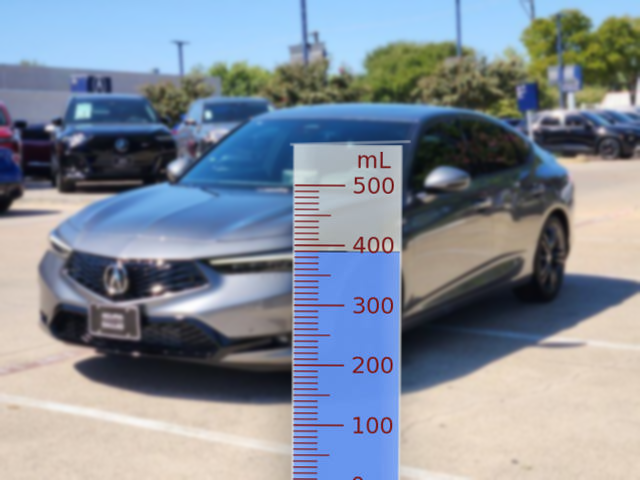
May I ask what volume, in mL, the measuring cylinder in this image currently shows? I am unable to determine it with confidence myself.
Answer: 390 mL
